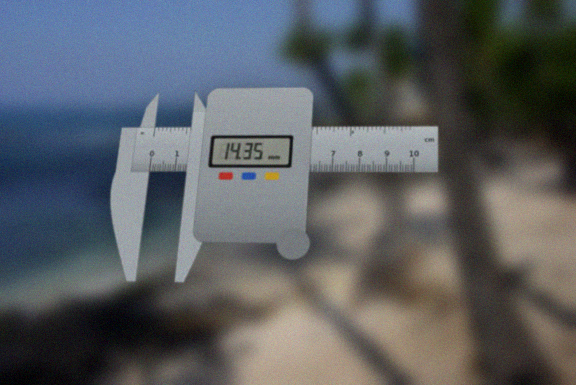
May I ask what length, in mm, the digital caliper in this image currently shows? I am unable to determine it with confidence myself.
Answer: 14.35 mm
